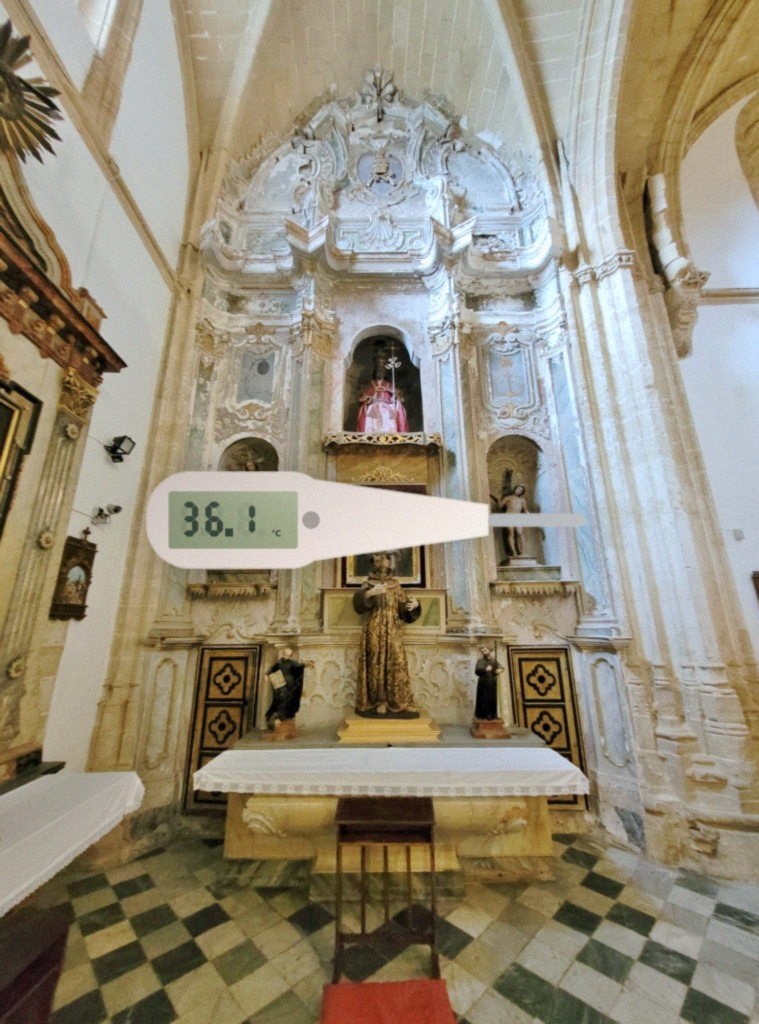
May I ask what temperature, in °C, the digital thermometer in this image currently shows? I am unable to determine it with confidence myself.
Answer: 36.1 °C
